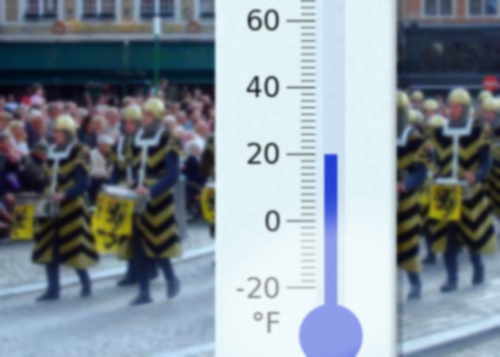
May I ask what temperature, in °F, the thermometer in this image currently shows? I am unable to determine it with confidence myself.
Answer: 20 °F
